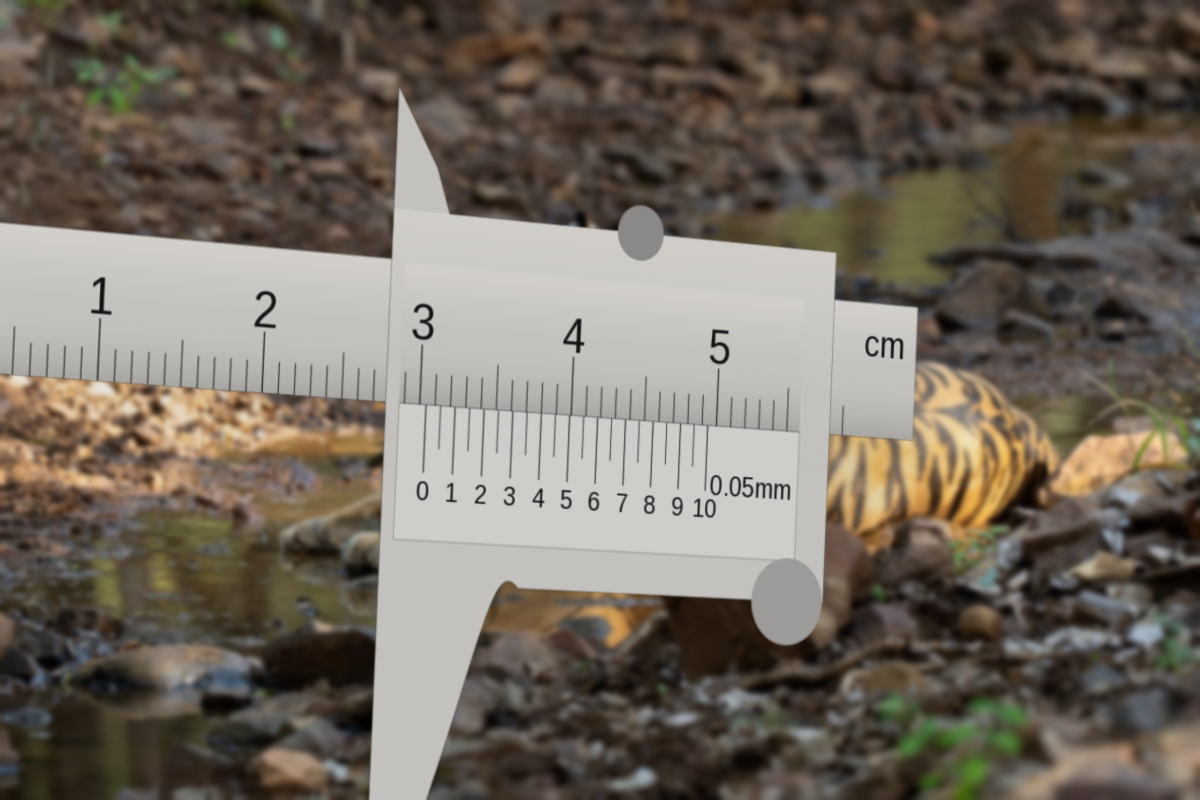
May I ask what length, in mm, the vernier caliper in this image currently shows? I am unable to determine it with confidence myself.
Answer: 30.4 mm
